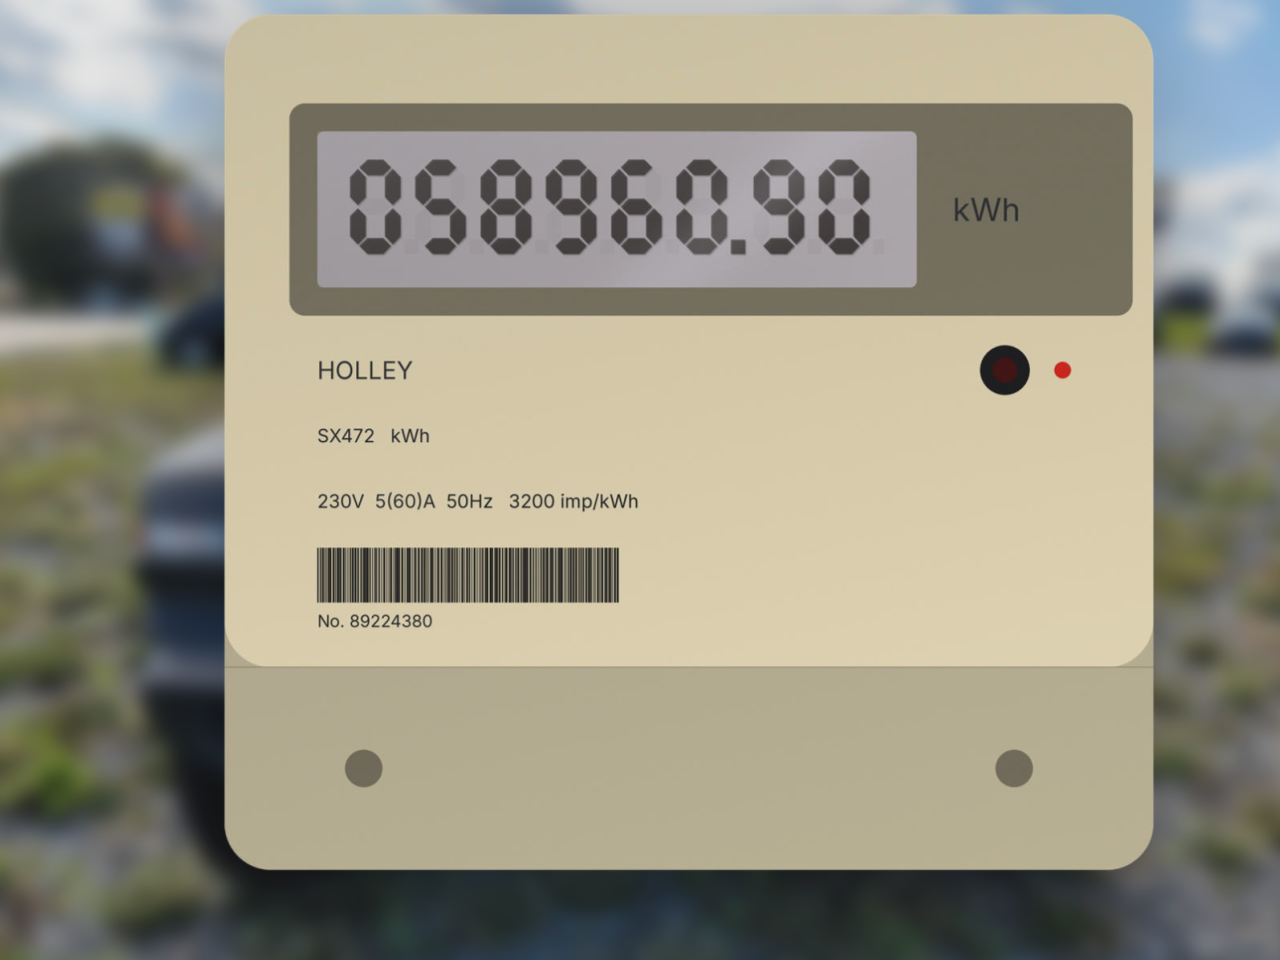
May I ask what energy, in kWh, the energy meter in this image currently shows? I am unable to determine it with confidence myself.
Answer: 58960.90 kWh
